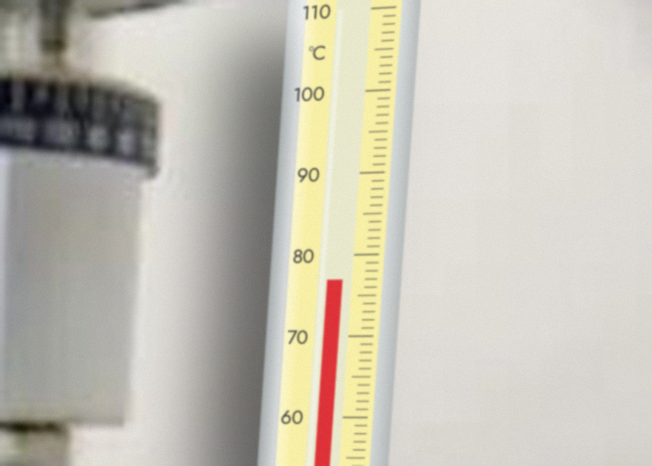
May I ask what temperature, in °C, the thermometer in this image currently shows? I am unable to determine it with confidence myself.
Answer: 77 °C
